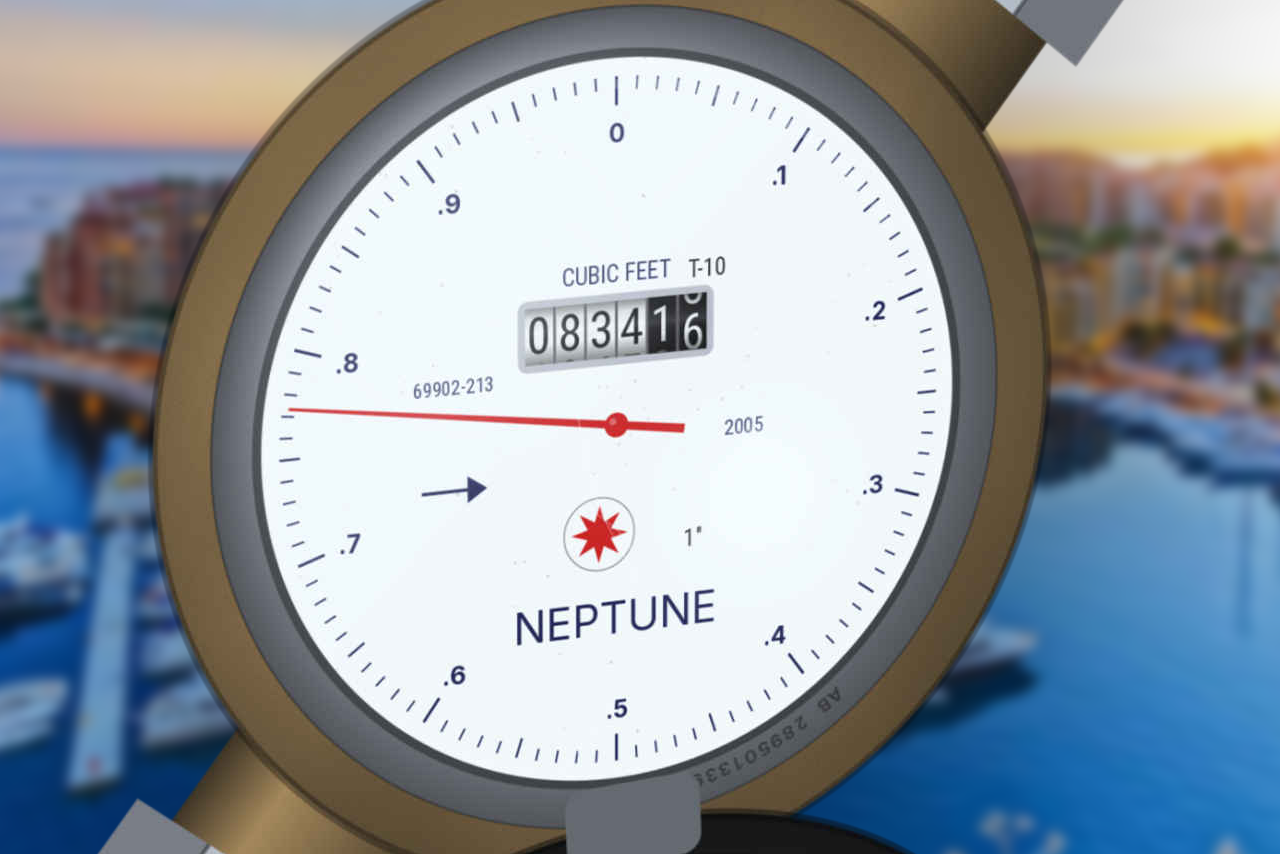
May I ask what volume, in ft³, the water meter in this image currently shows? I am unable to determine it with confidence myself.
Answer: 83415.77 ft³
